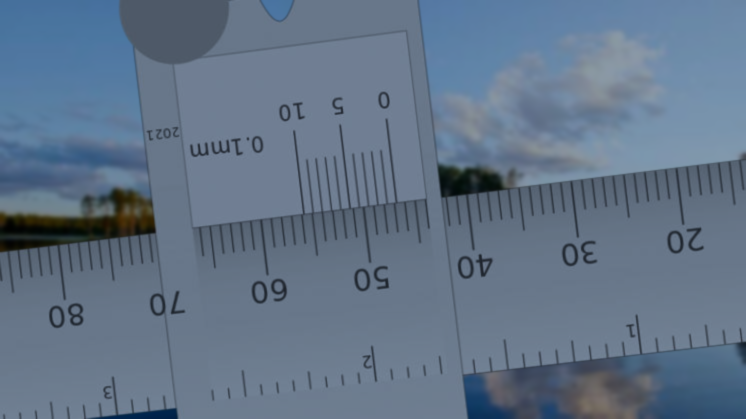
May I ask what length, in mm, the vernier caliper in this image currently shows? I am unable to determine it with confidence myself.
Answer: 46.8 mm
